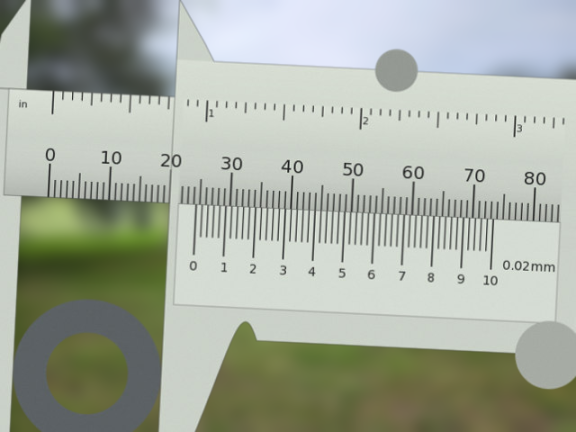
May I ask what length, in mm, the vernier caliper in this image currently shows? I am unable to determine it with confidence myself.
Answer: 24.4 mm
